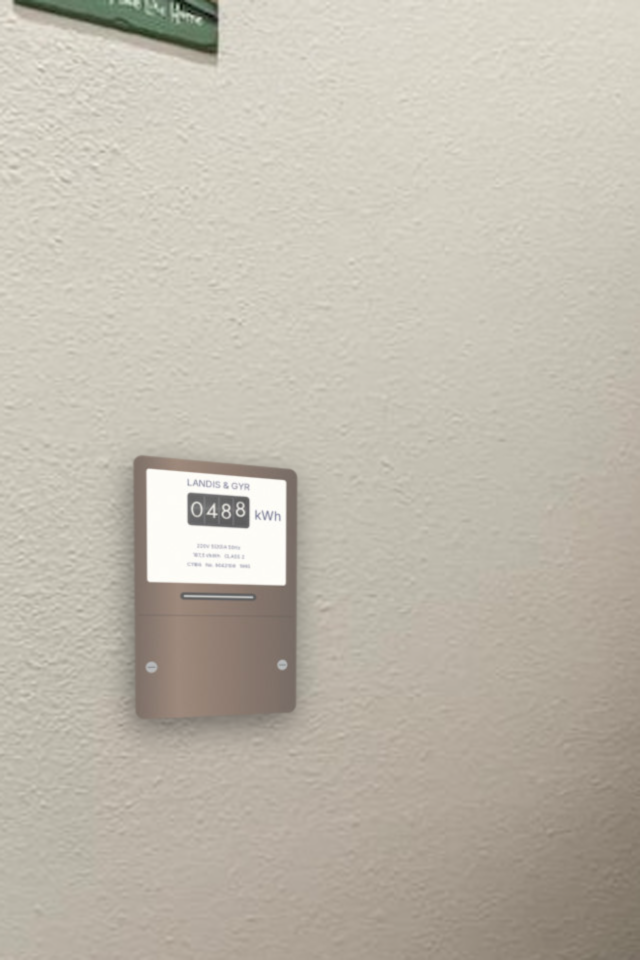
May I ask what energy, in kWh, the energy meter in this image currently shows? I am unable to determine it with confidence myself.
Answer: 488 kWh
